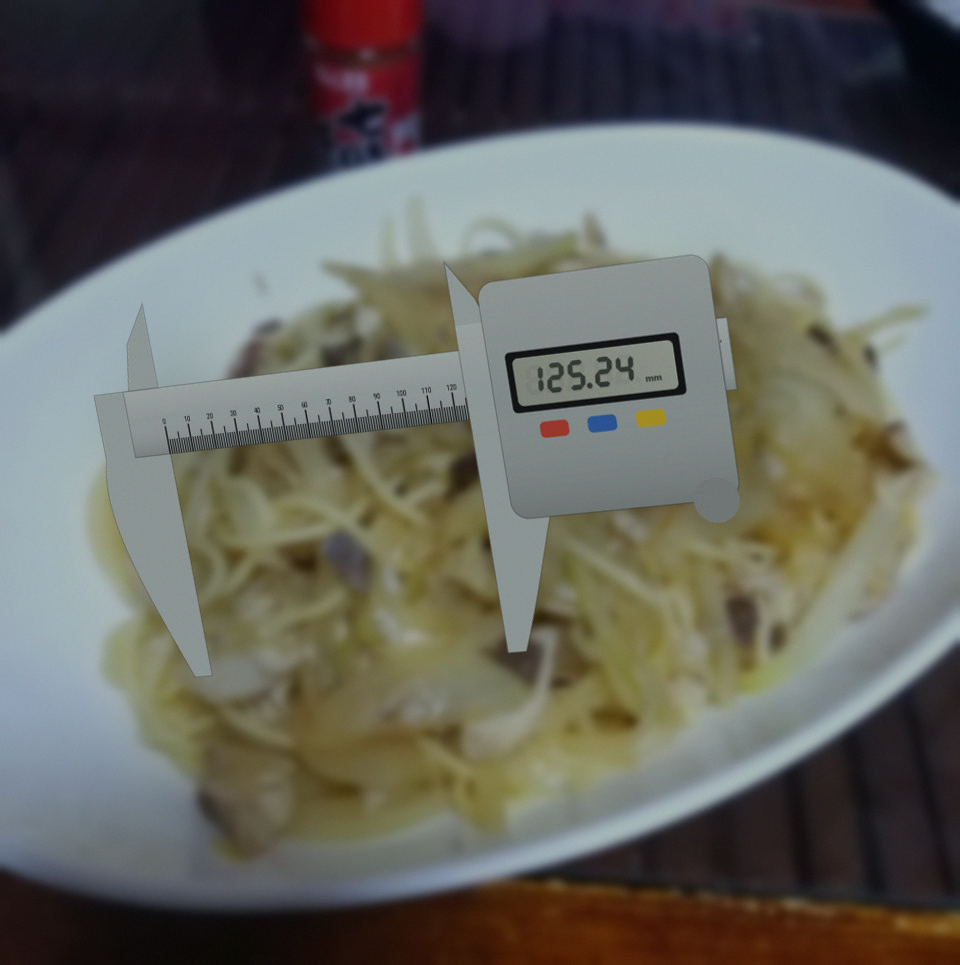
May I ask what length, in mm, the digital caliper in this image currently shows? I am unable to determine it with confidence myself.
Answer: 125.24 mm
